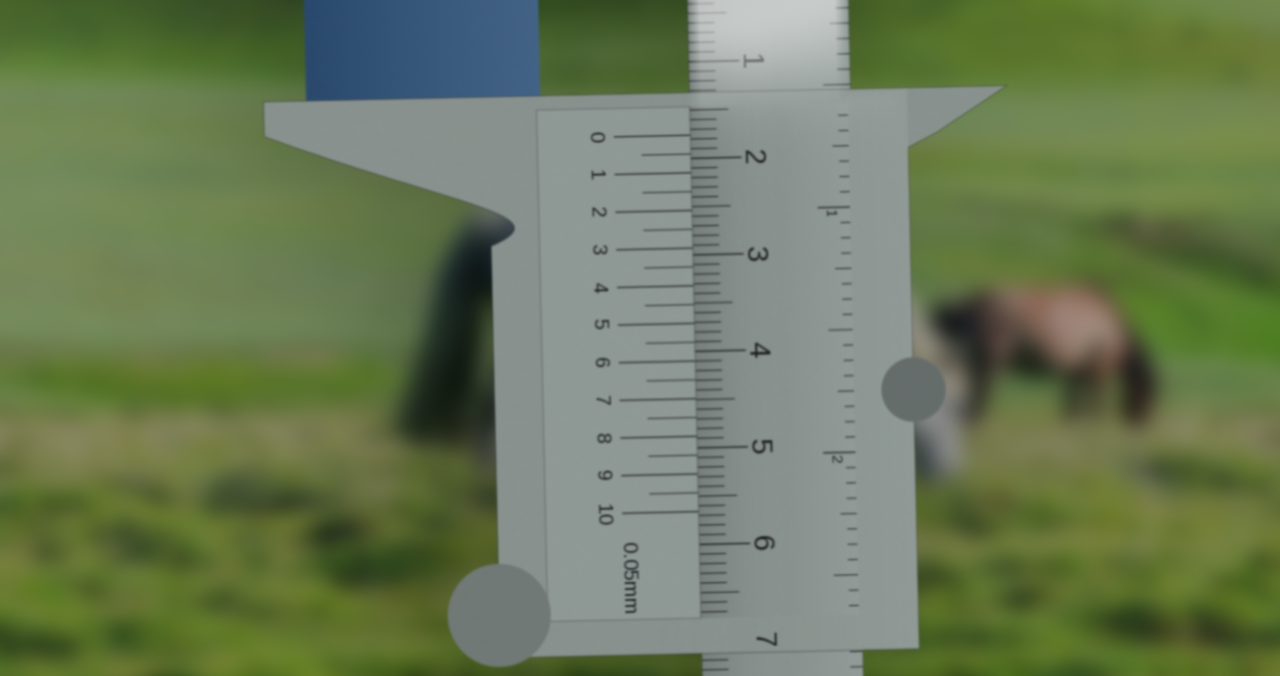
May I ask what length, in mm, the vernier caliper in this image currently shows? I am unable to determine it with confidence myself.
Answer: 17.6 mm
